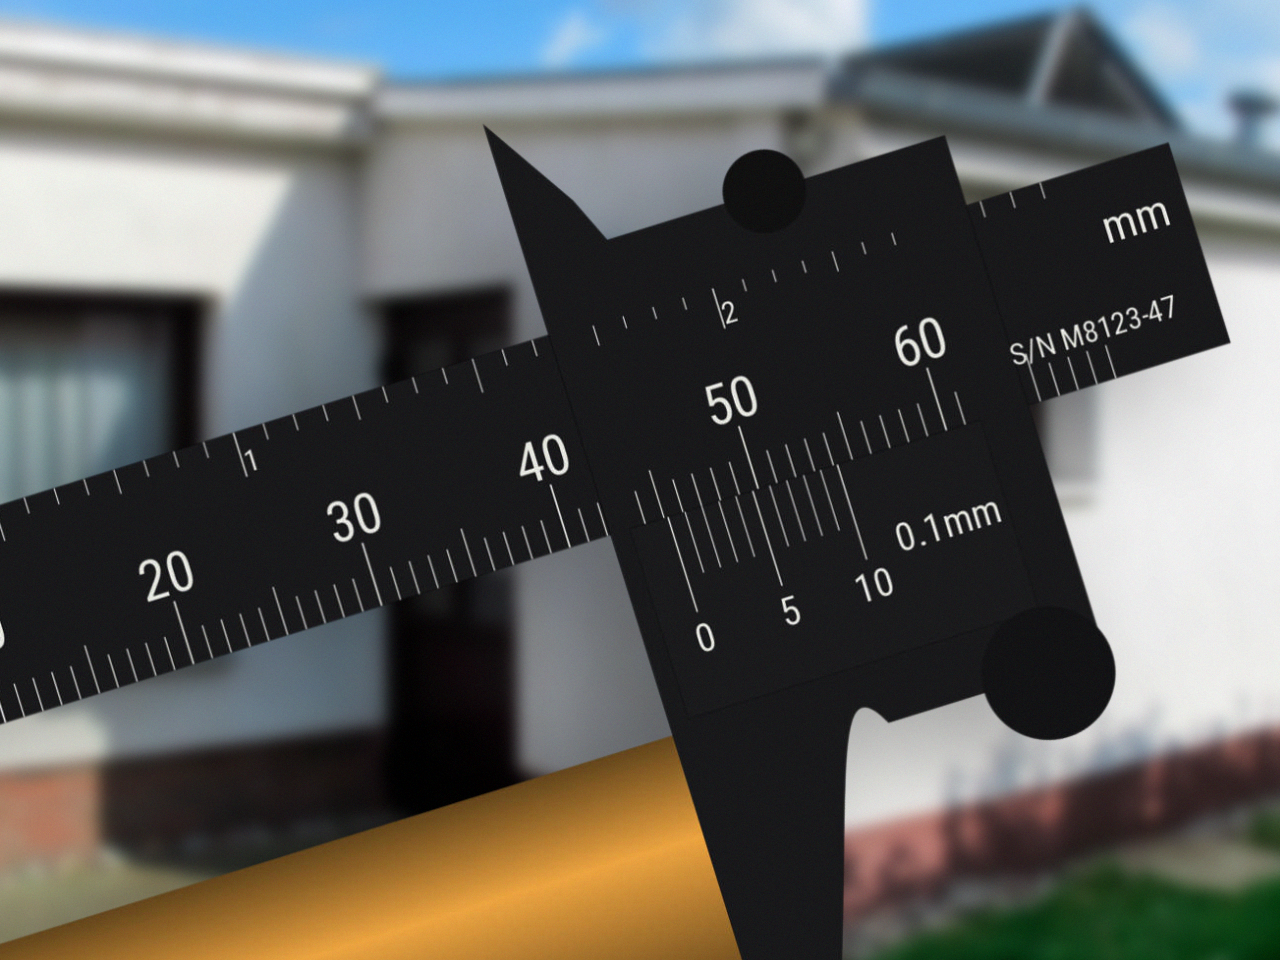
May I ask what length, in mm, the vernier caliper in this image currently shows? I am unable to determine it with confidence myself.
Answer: 45.2 mm
